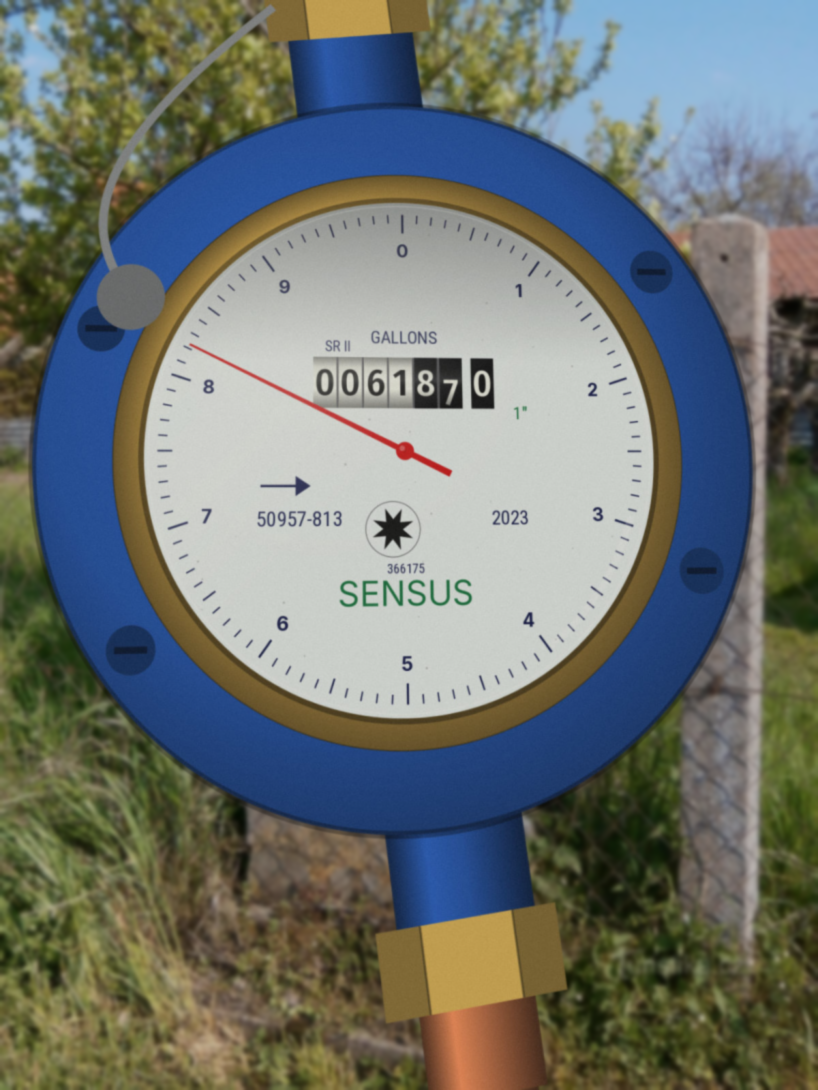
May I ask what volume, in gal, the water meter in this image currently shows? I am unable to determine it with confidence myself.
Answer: 61868.2 gal
